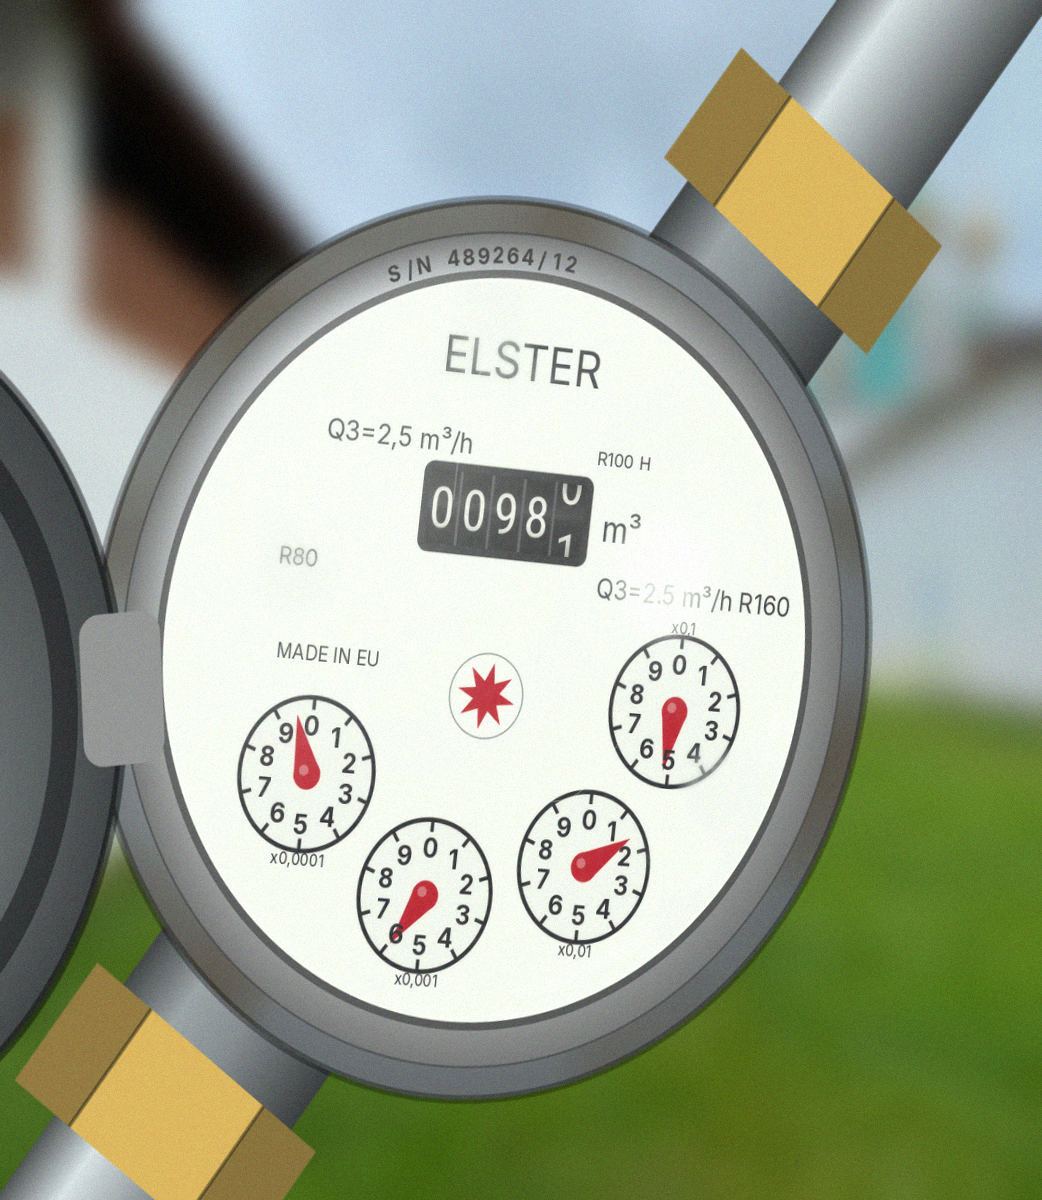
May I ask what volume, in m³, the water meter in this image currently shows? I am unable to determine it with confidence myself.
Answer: 980.5159 m³
